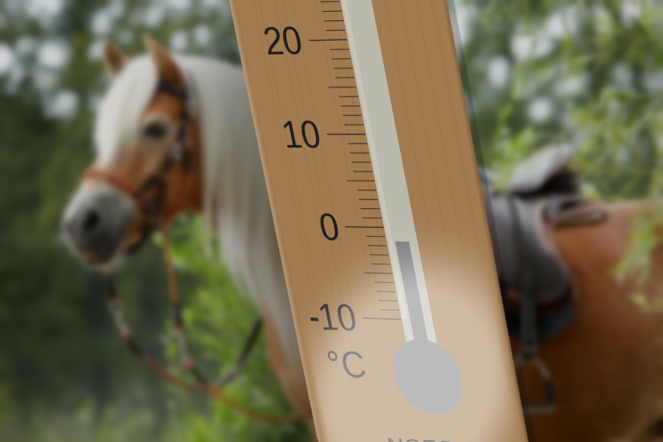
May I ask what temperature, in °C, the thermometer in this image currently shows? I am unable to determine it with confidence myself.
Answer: -1.5 °C
